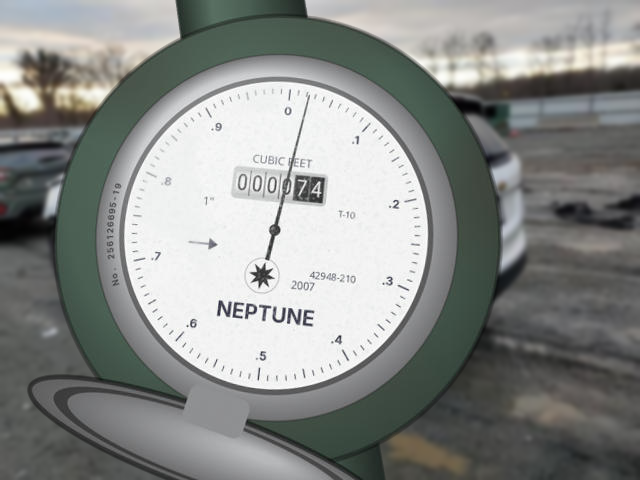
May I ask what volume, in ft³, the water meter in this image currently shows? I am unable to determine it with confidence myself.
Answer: 74.02 ft³
